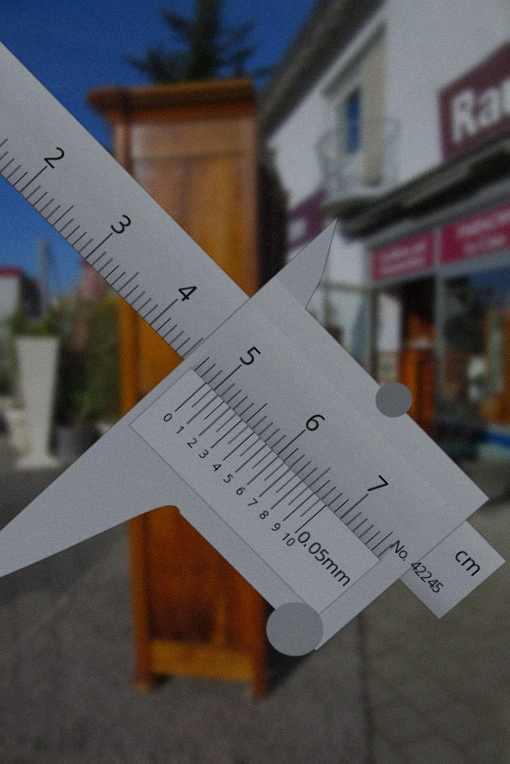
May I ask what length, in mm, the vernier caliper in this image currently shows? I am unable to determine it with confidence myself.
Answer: 48.8 mm
